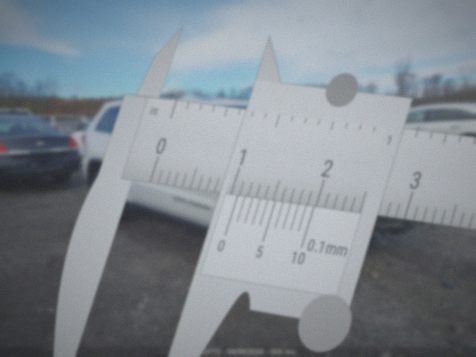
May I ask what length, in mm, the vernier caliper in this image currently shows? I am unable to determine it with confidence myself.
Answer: 10.8 mm
